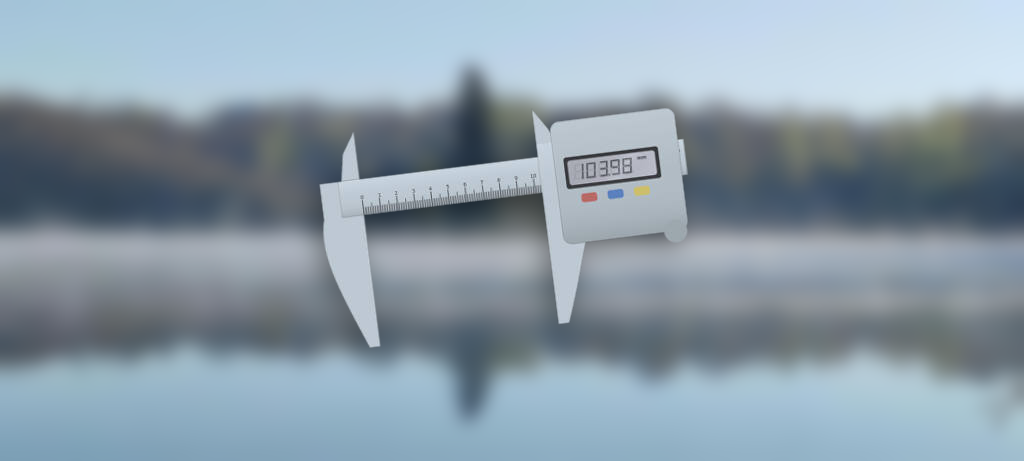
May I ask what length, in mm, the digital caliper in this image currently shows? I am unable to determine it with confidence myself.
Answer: 103.98 mm
